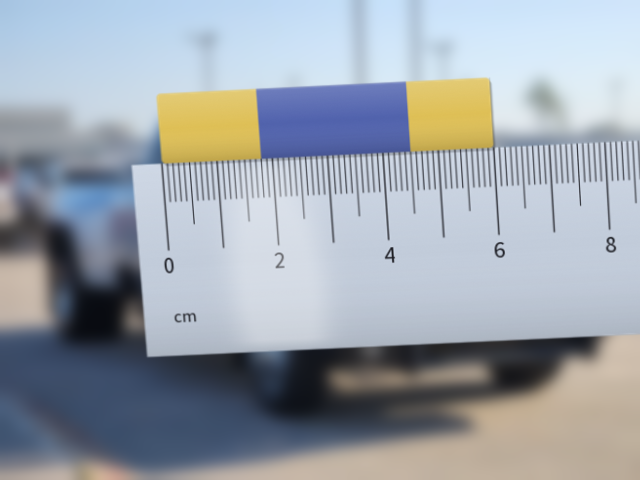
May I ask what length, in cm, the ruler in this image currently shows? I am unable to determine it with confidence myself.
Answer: 6 cm
